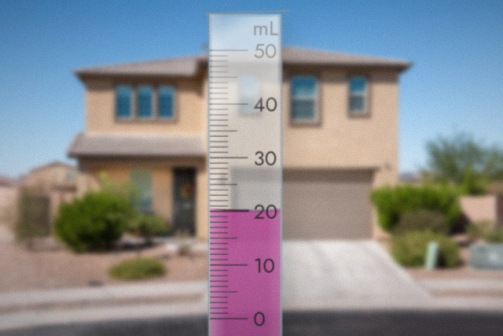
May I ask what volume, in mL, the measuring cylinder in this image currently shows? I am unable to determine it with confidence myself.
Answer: 20 mL
